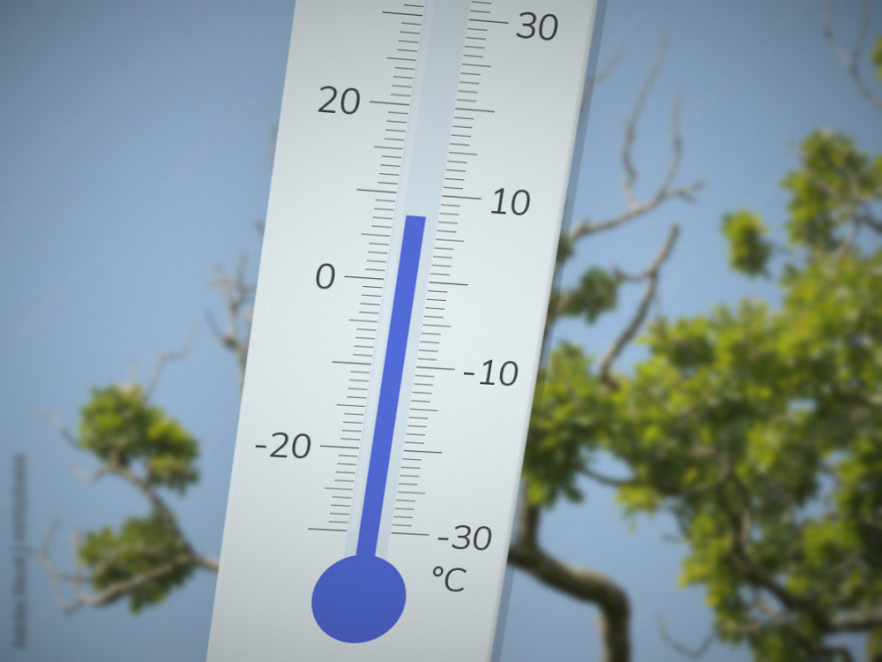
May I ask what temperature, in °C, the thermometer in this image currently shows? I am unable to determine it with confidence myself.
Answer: 7.5 °C
